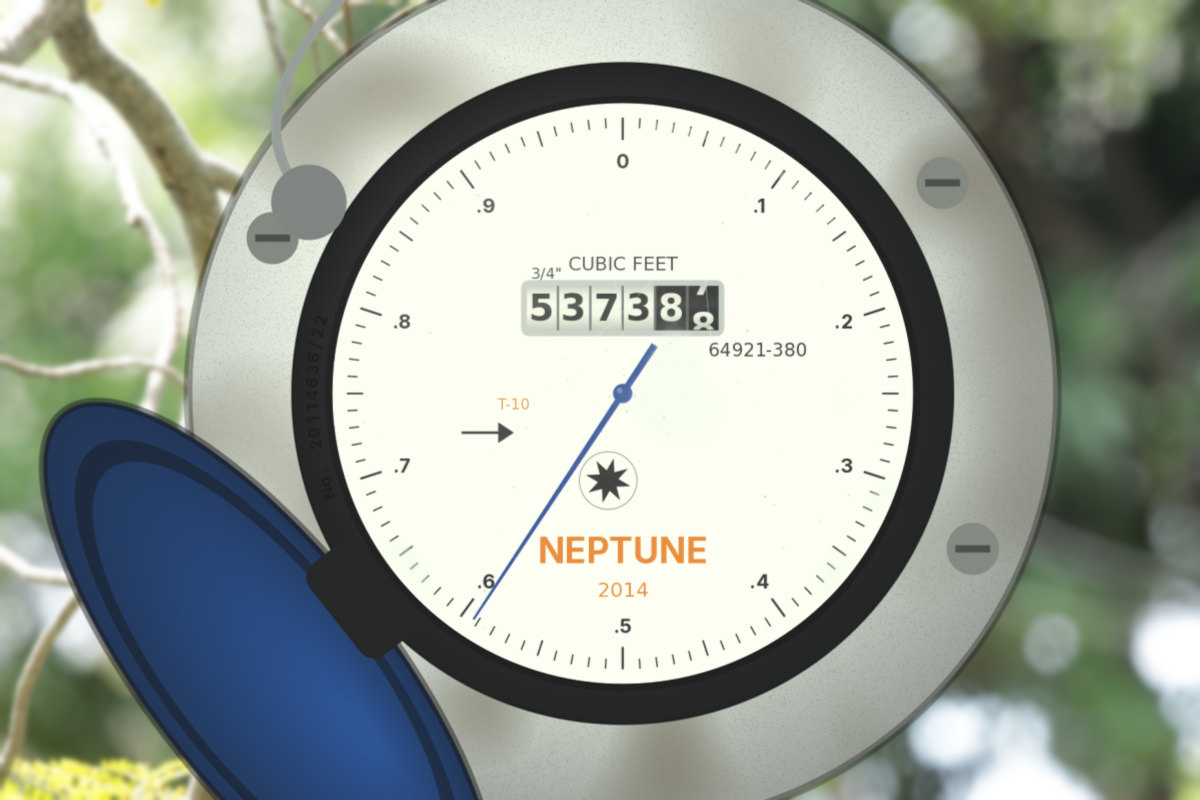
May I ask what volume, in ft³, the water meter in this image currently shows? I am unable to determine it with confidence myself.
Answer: 537387.59 ft³
